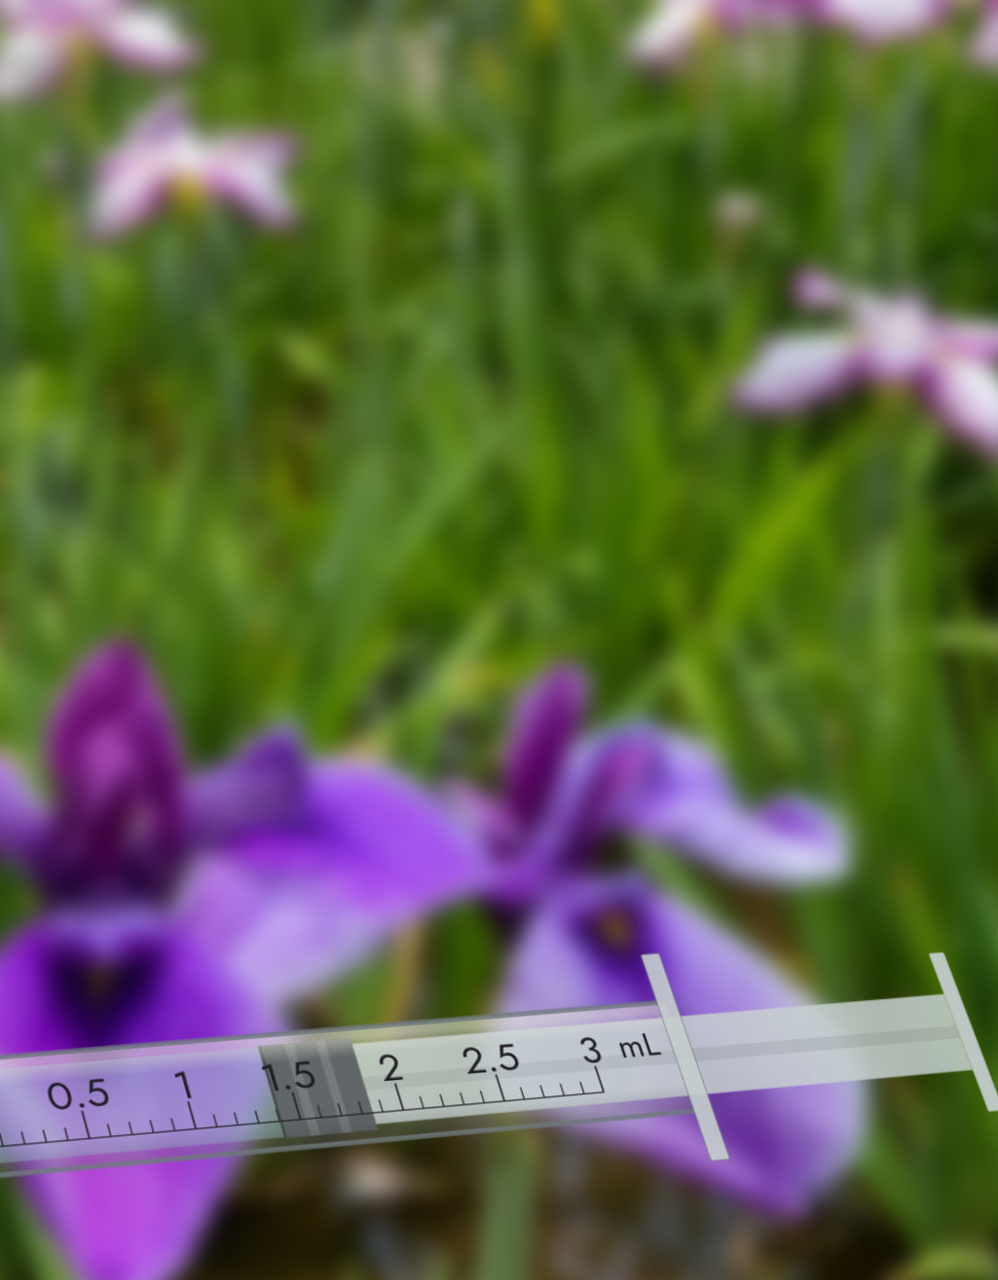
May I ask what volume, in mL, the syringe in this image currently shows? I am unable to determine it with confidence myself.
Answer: 1.4 mL
